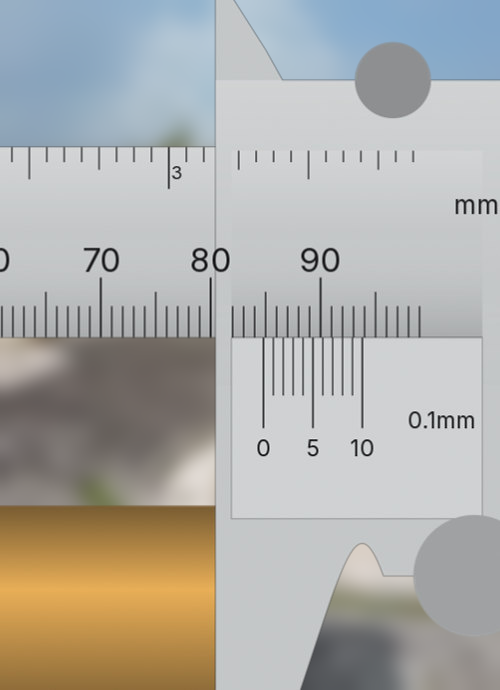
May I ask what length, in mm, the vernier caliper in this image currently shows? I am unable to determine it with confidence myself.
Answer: 84.8 mm
